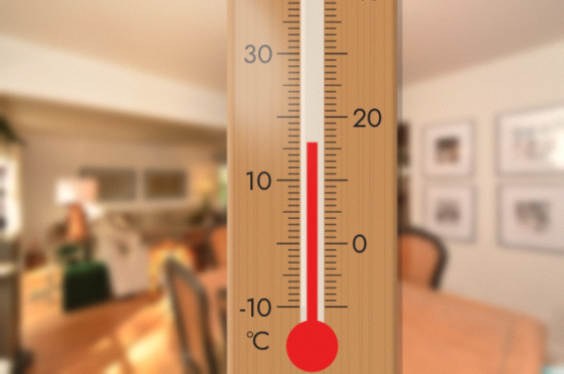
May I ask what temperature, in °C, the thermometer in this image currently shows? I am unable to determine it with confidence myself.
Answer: 16 °C
